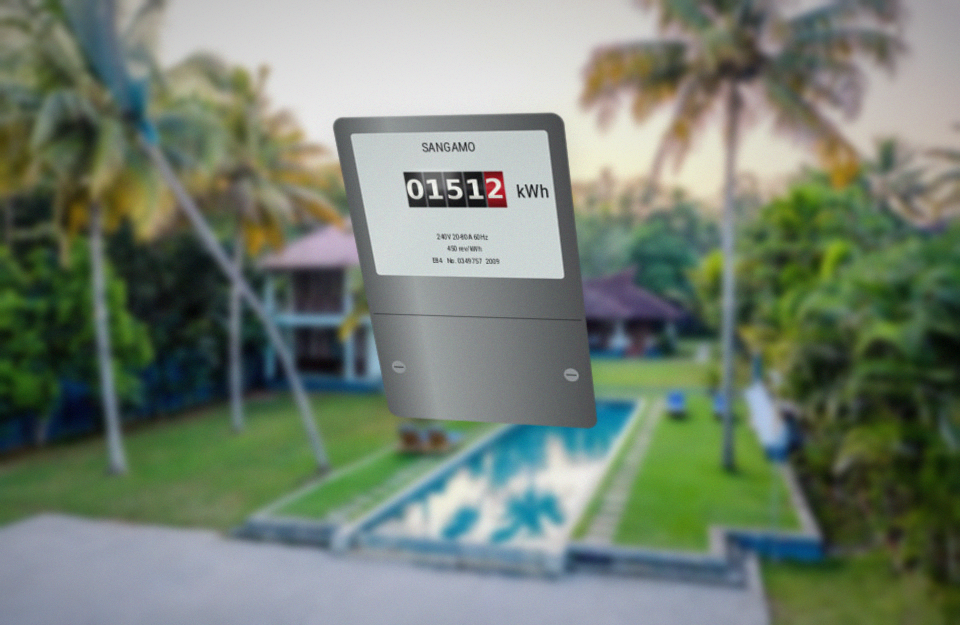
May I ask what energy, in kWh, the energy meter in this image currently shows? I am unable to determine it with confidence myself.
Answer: 151.2 kWh
